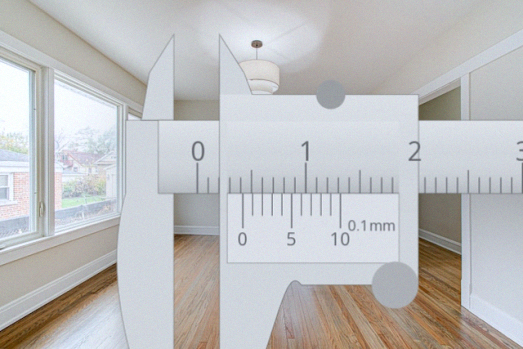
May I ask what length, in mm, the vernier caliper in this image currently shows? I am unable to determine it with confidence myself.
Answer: 4.2 mm
